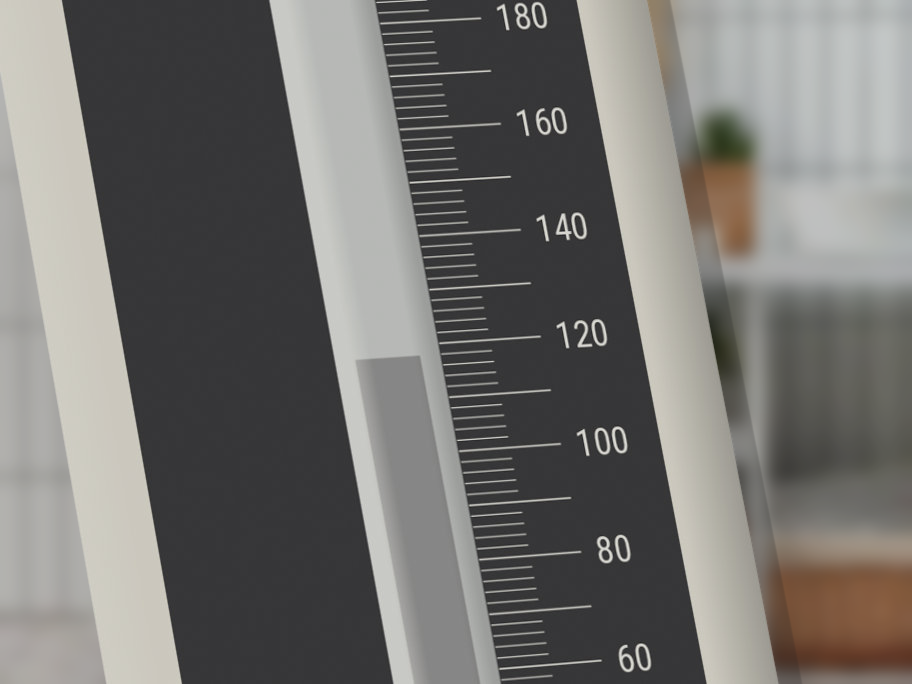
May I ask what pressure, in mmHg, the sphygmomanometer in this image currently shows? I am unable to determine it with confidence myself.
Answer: 118 mmHg
